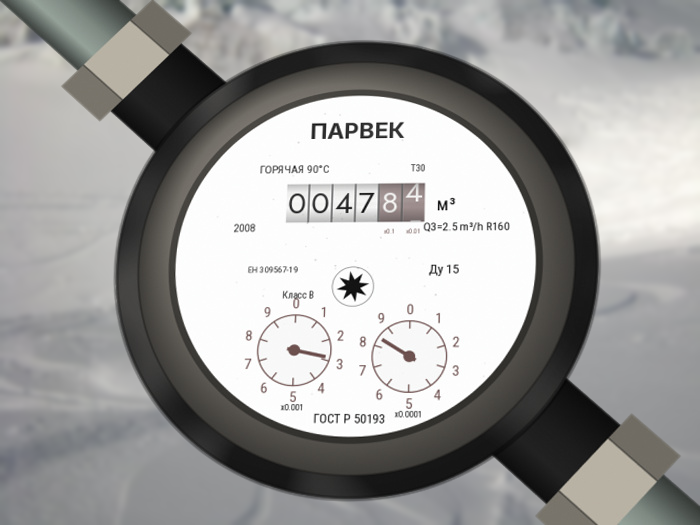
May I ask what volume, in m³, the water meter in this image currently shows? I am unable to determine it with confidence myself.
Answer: 47.8428 m³
